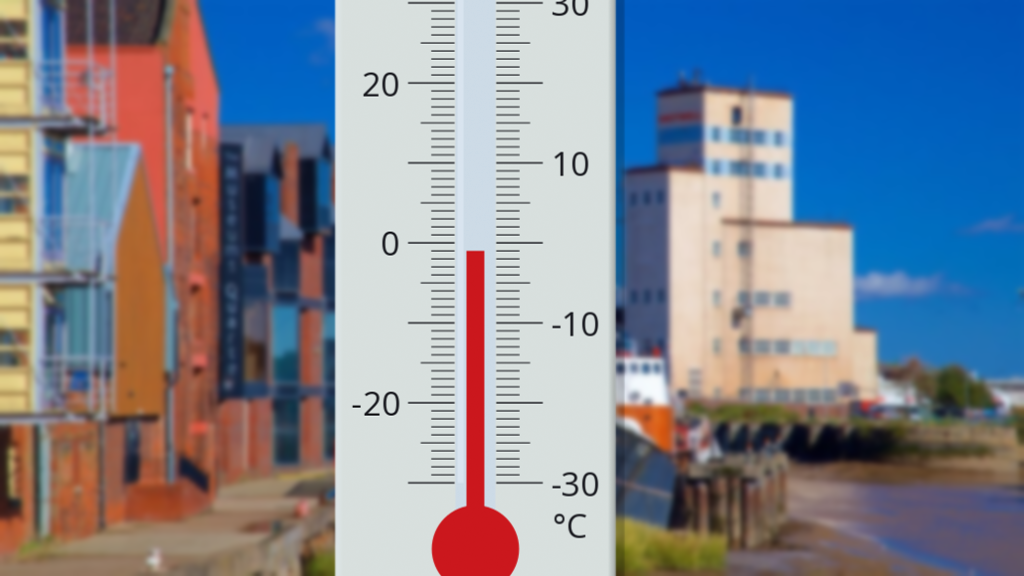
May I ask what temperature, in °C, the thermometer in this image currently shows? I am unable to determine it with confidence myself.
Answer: -1 °C
